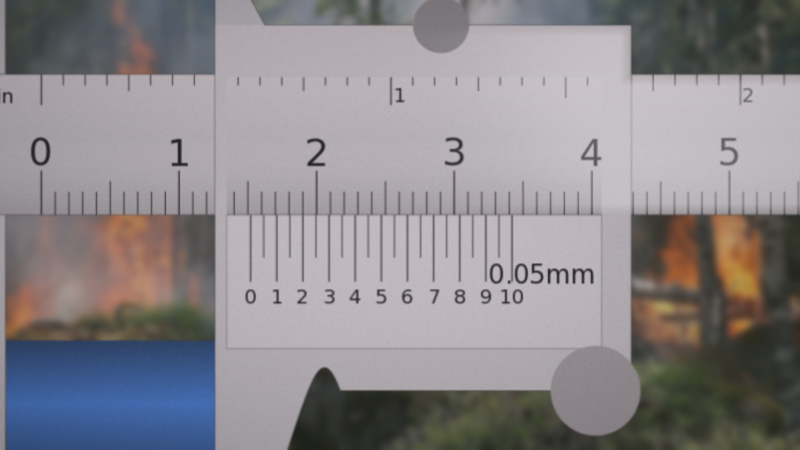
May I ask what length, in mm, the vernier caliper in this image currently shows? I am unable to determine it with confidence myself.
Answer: 15.2 mm
